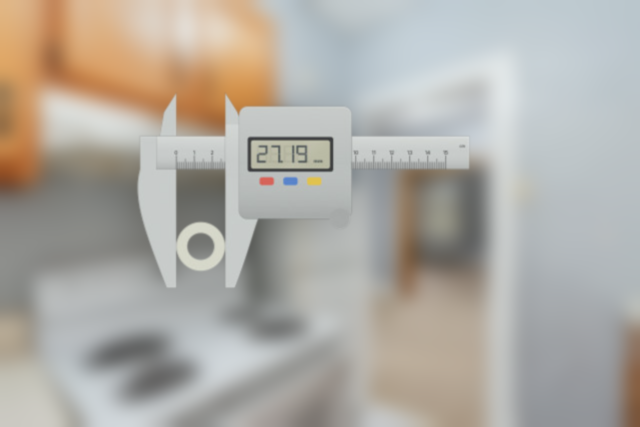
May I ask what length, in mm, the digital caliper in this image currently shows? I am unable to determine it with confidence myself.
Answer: 27.19 mm
